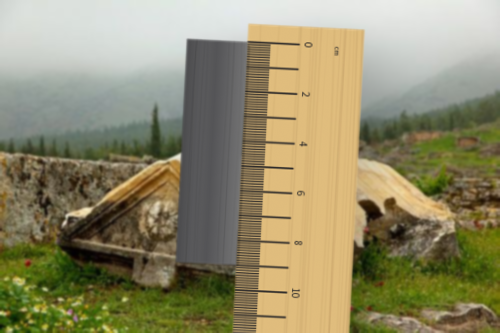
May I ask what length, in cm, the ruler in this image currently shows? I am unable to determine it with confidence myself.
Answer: 9 cm
